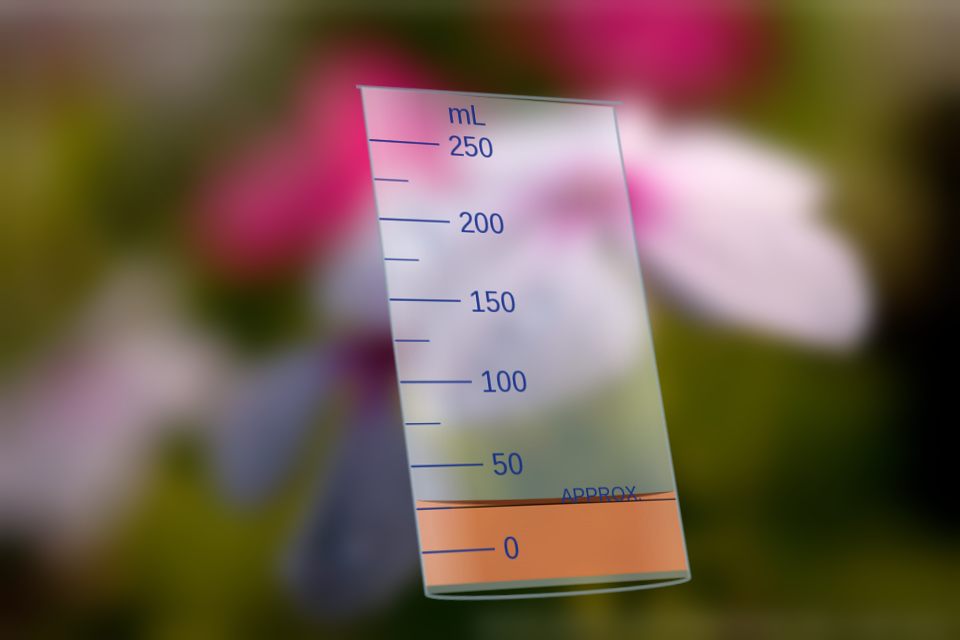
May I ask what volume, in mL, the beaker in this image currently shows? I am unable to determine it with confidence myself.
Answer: 25 mL
